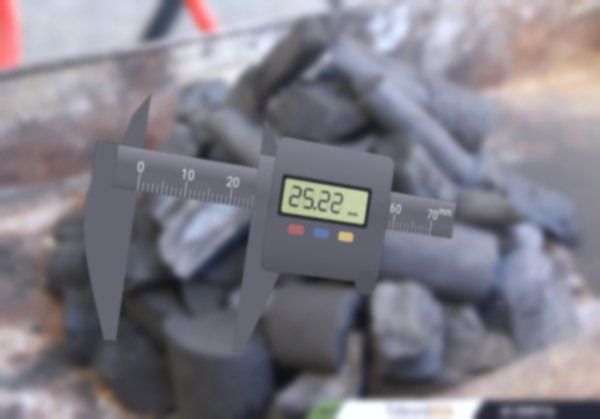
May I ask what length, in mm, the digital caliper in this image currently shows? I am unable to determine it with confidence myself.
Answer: 25.22 mm
